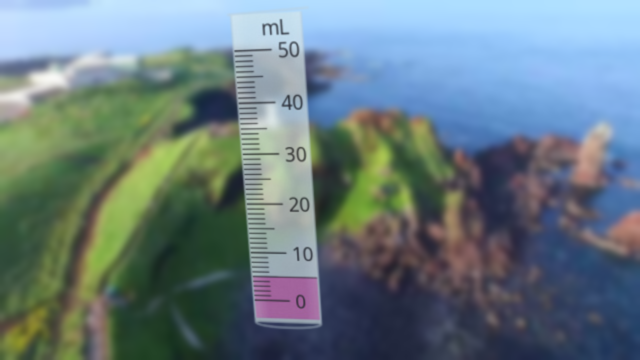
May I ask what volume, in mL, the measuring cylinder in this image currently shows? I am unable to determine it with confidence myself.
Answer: 5 mL
